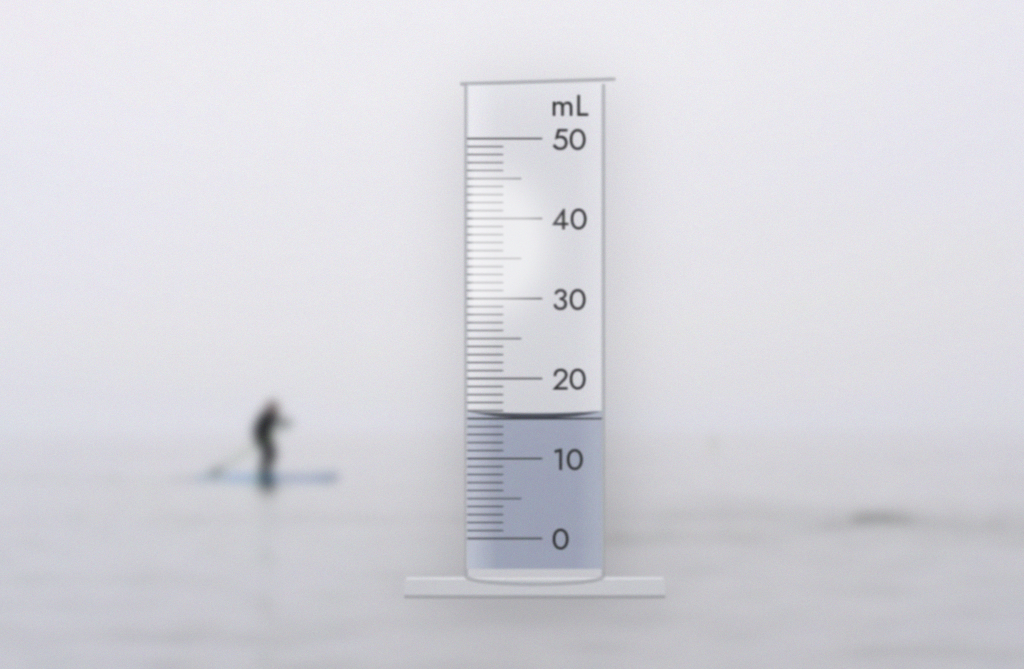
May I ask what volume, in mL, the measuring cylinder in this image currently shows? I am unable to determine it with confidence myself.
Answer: 15 mL
